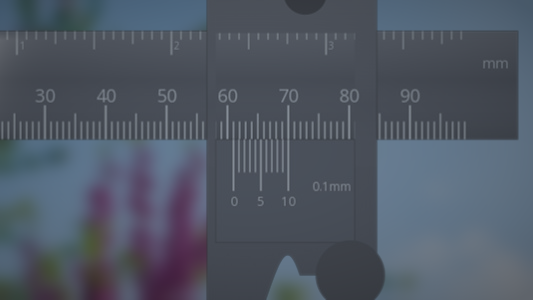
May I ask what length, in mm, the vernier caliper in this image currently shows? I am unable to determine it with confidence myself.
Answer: 61.0 mm
